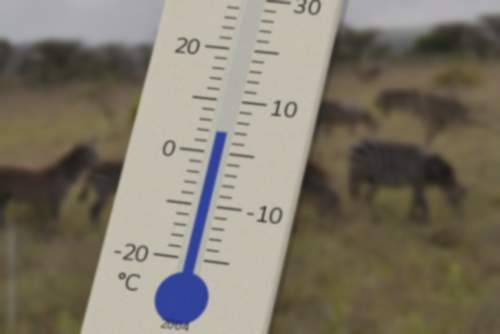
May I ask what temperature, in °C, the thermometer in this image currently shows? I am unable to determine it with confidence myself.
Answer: 4 °C
